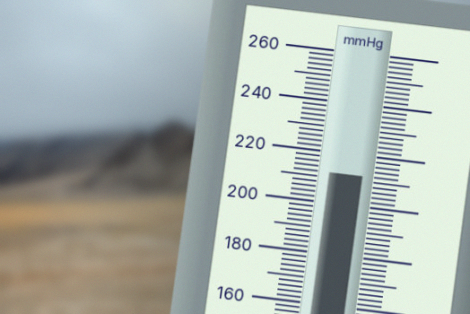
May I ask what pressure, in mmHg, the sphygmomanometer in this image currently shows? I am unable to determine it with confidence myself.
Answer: 212 mmHg
